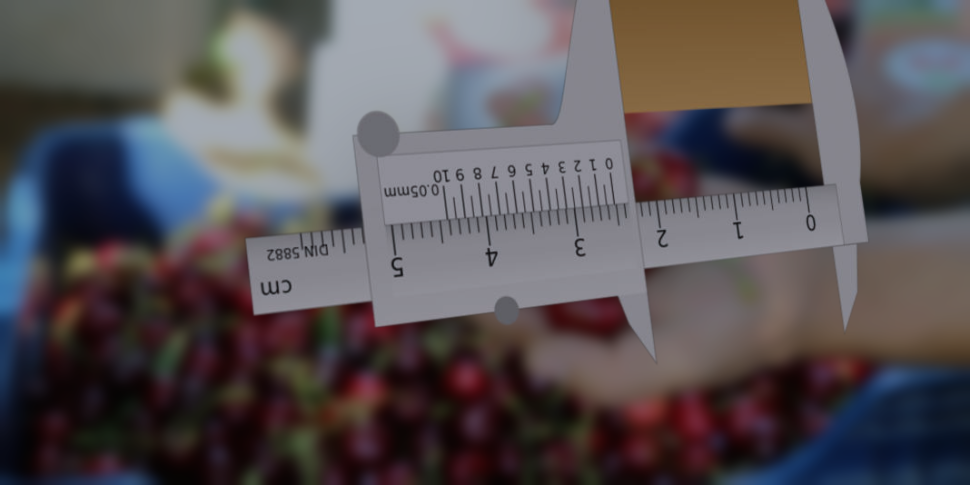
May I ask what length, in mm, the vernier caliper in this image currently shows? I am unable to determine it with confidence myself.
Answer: 25.2 mm
